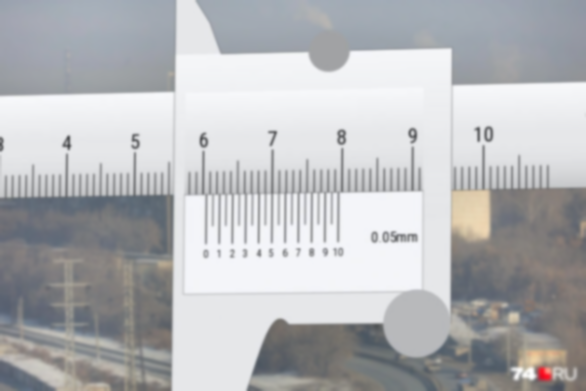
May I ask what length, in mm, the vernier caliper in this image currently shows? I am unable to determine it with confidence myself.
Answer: 60.5 mm
